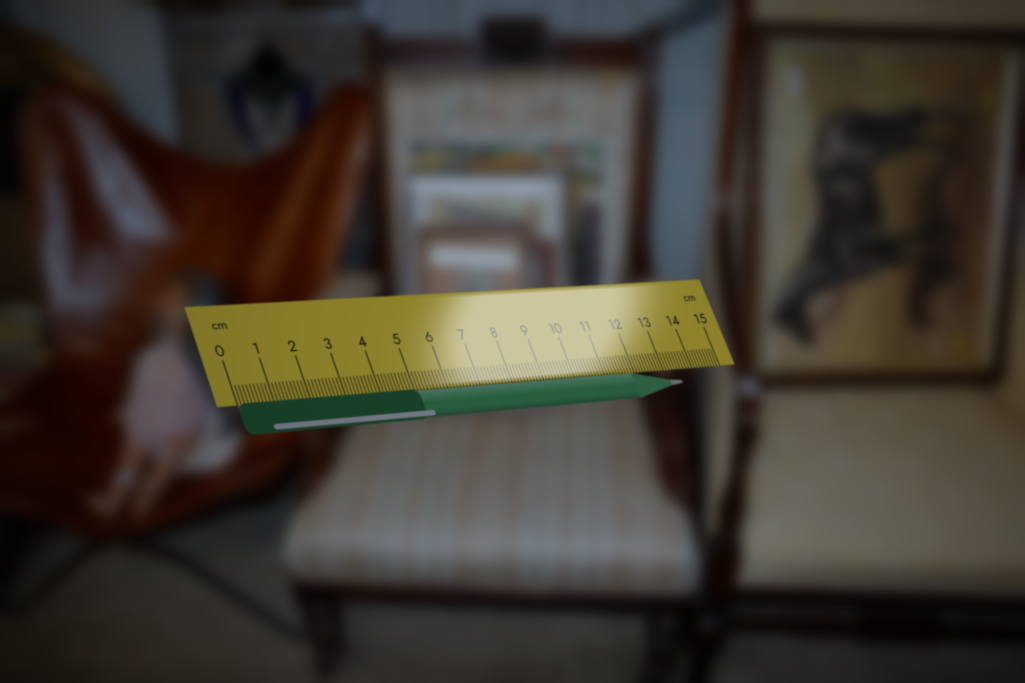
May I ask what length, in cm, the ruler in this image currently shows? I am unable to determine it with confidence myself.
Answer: 13.5 cm
